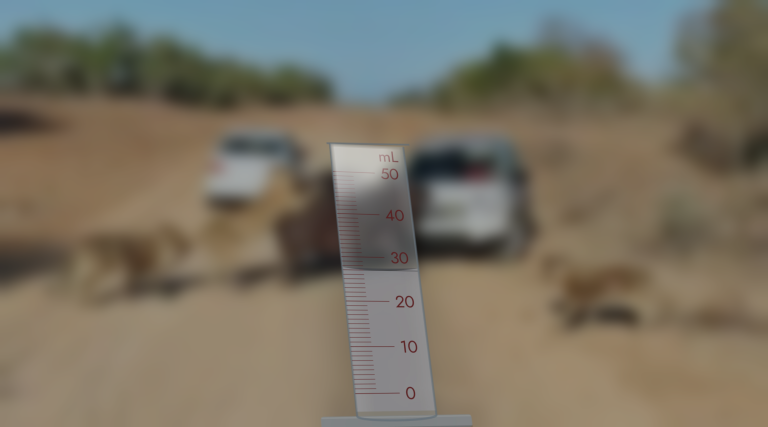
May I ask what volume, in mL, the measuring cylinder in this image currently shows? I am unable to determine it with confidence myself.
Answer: 27 mL
